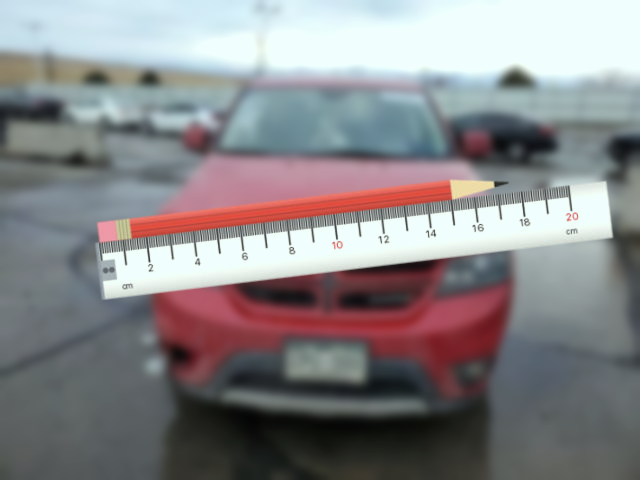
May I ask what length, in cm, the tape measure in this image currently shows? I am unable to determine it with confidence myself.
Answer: 17.5 cm
